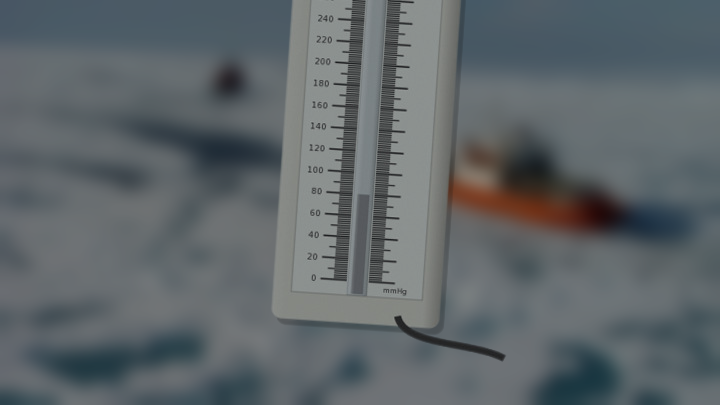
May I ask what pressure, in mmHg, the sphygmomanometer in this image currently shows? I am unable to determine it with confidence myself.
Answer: 80 mmHg
